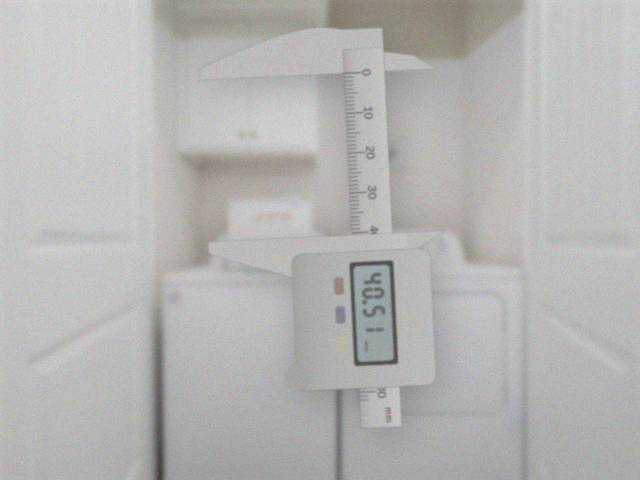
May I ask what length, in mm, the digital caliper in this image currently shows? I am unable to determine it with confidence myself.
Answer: 40.51 mm
